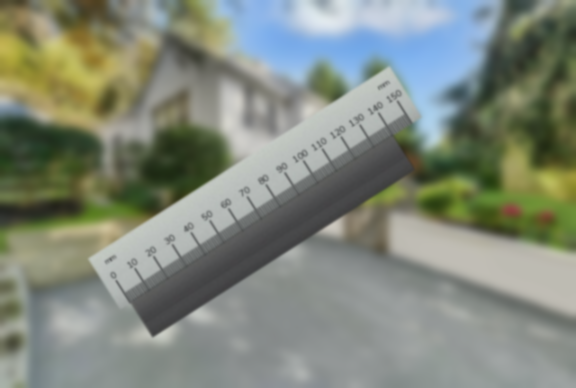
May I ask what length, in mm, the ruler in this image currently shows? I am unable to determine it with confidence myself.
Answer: 140 mm
